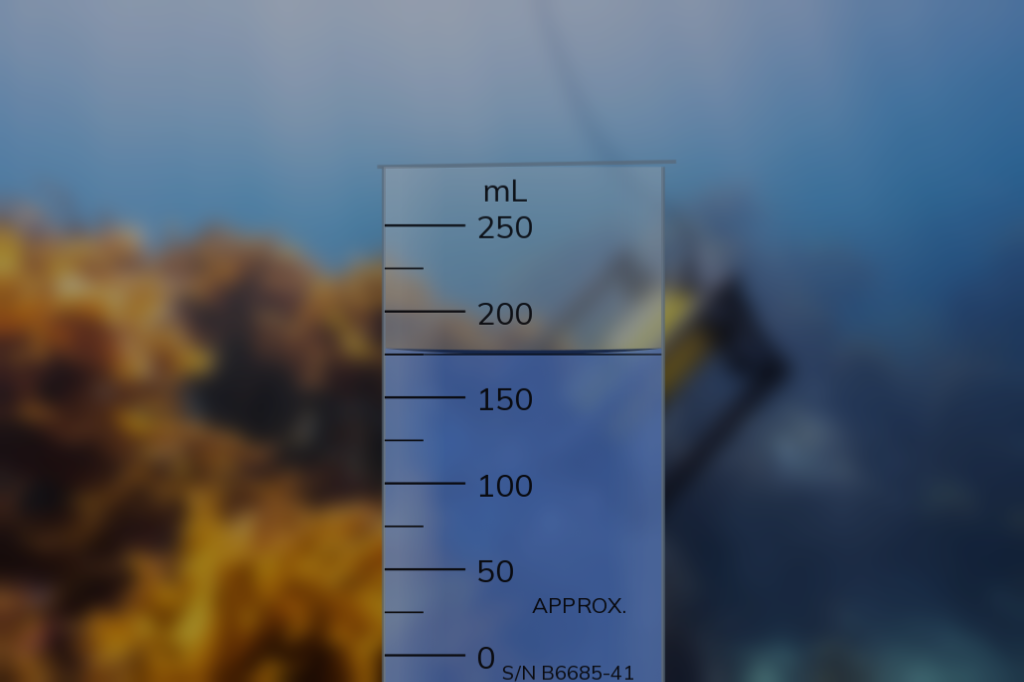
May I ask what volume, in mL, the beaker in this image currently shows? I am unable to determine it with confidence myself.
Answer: 175 mL
